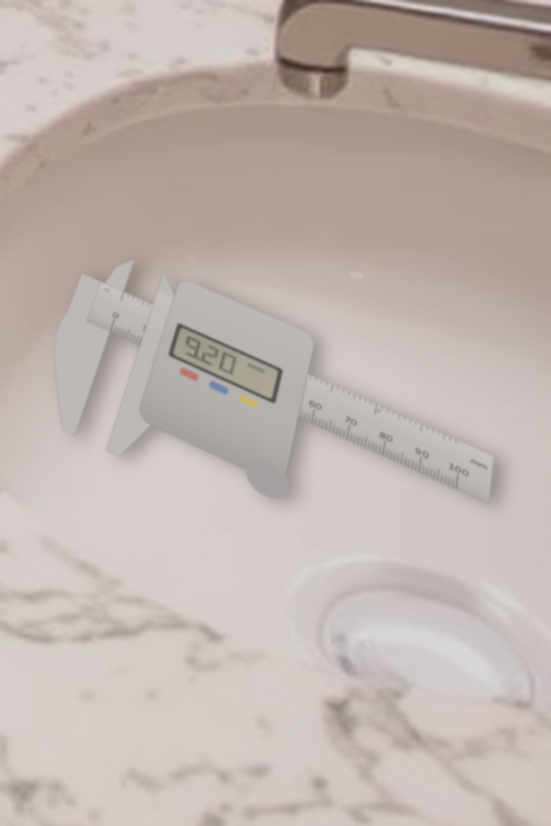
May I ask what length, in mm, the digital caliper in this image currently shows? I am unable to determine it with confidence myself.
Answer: 9.20 mm
